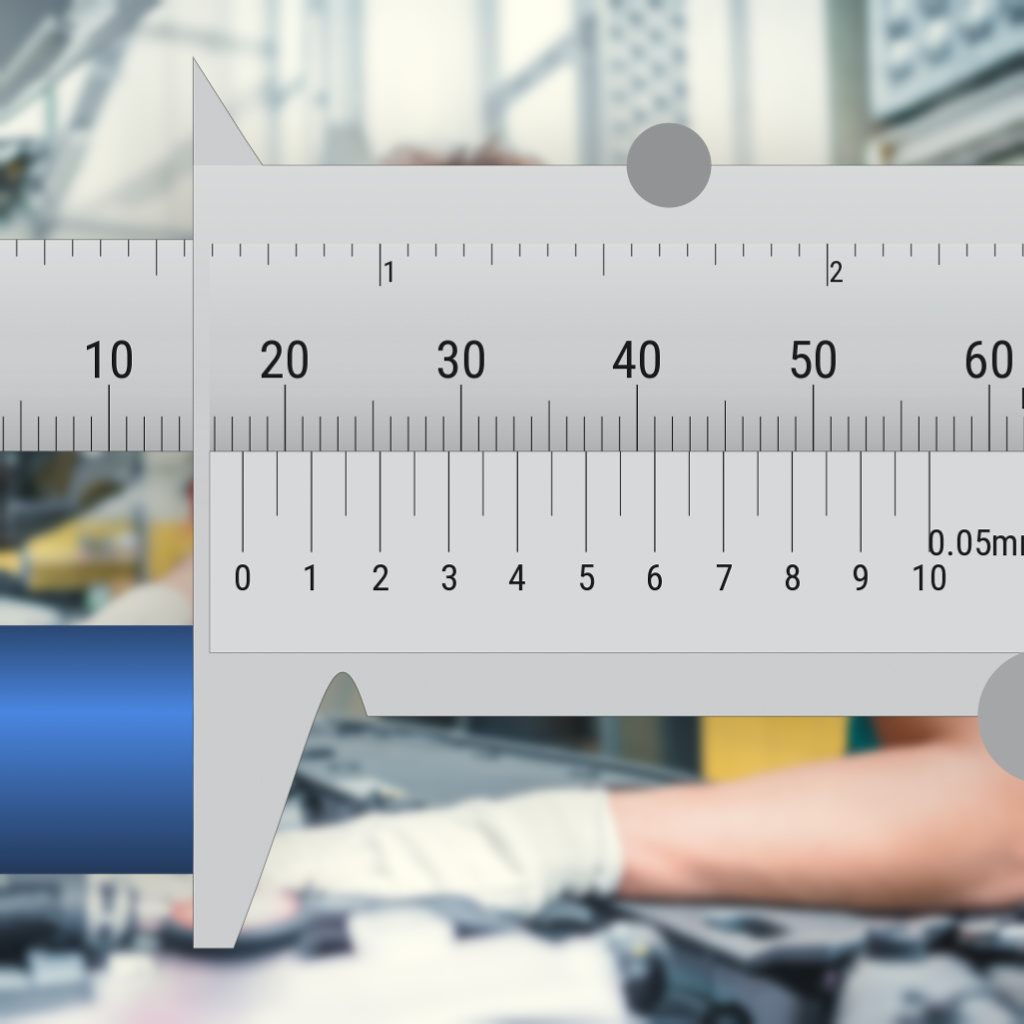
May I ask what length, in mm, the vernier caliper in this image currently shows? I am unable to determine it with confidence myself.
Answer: 17.6 mm
